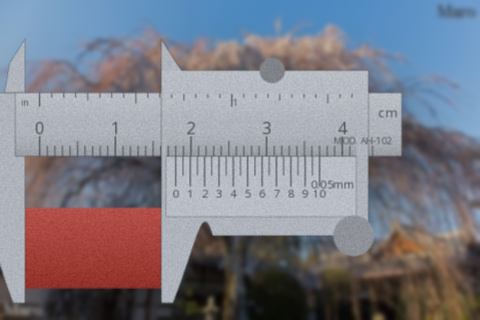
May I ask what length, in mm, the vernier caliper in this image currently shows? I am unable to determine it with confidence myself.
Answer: 18.0 mm
